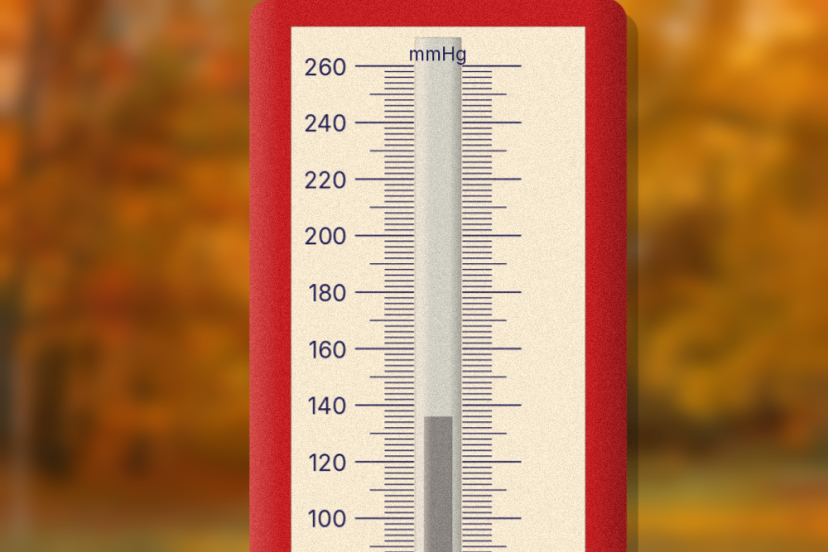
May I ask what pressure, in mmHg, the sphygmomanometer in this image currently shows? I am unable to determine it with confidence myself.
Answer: 136 mmHg
